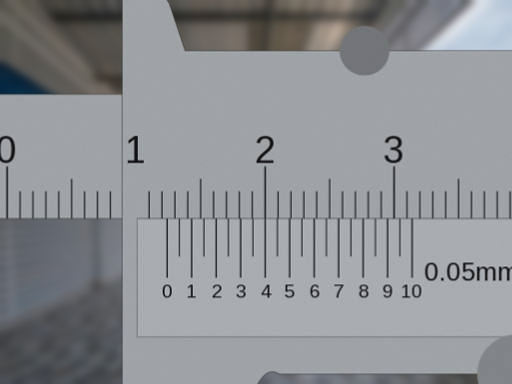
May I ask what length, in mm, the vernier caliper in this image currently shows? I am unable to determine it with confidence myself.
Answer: 12.4 mm
